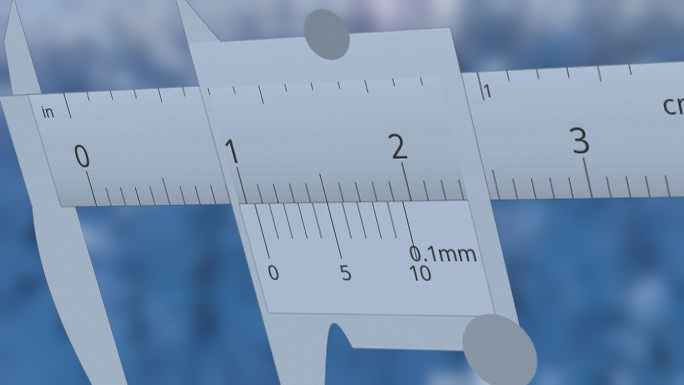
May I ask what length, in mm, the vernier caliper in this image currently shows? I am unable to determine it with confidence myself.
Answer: 10.5 mm
